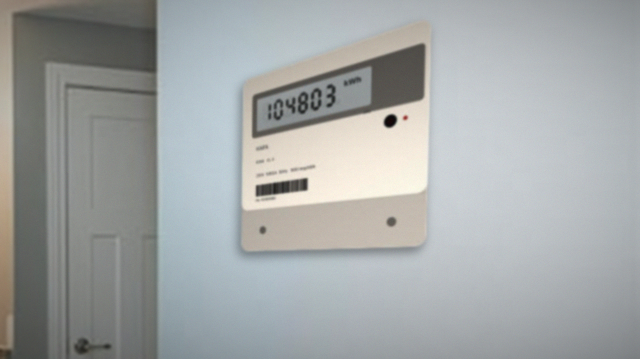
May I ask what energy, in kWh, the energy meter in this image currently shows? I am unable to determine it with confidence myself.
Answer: 104803 kWh
